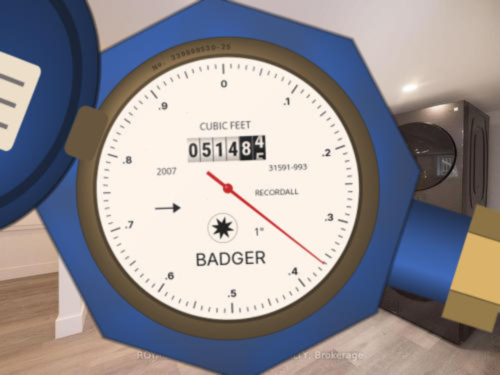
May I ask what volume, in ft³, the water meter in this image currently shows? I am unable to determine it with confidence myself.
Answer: 51484.36 ft³
